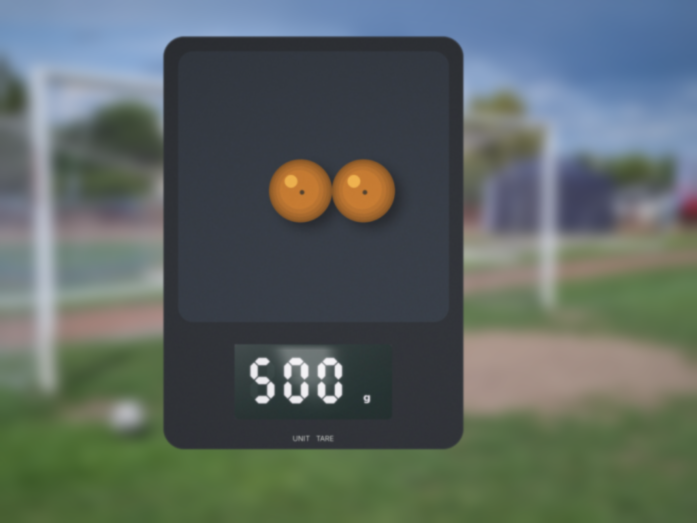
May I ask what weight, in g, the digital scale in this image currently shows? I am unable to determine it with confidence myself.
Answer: 500 g
